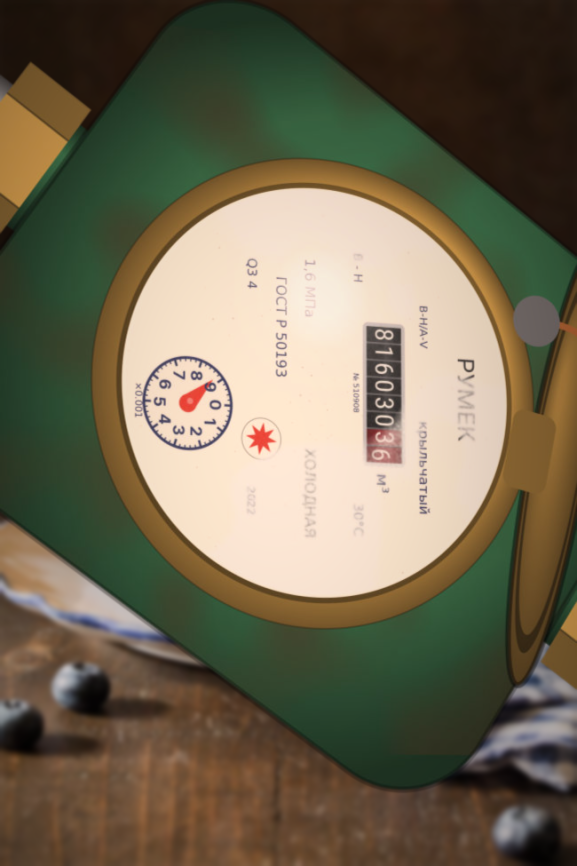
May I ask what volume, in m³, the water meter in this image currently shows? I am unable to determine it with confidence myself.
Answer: 816030.358 m³
